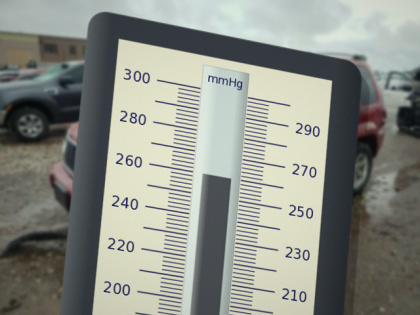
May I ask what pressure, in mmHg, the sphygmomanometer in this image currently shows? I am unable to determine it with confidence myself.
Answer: 260 mmHg
